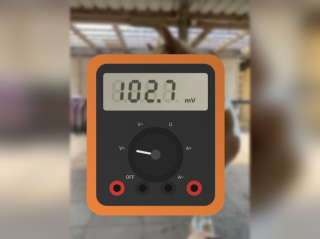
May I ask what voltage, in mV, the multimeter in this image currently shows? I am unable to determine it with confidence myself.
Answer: 102.7 mV
